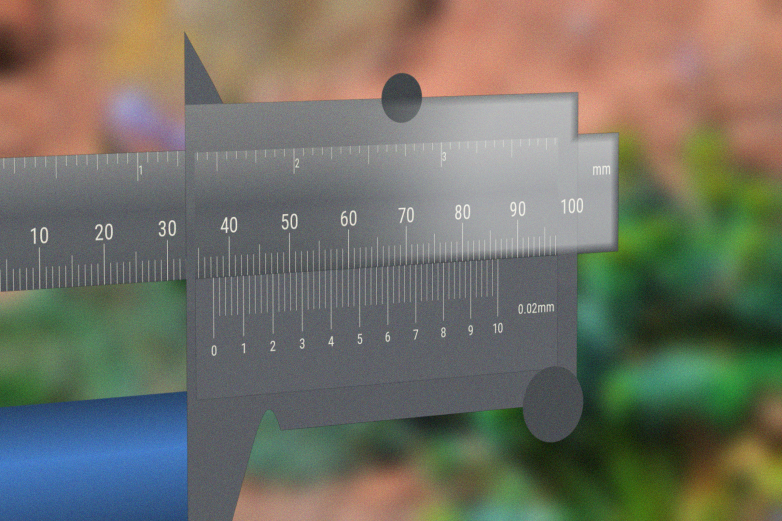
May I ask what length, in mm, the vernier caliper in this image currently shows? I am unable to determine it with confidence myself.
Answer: 37.4 mm
